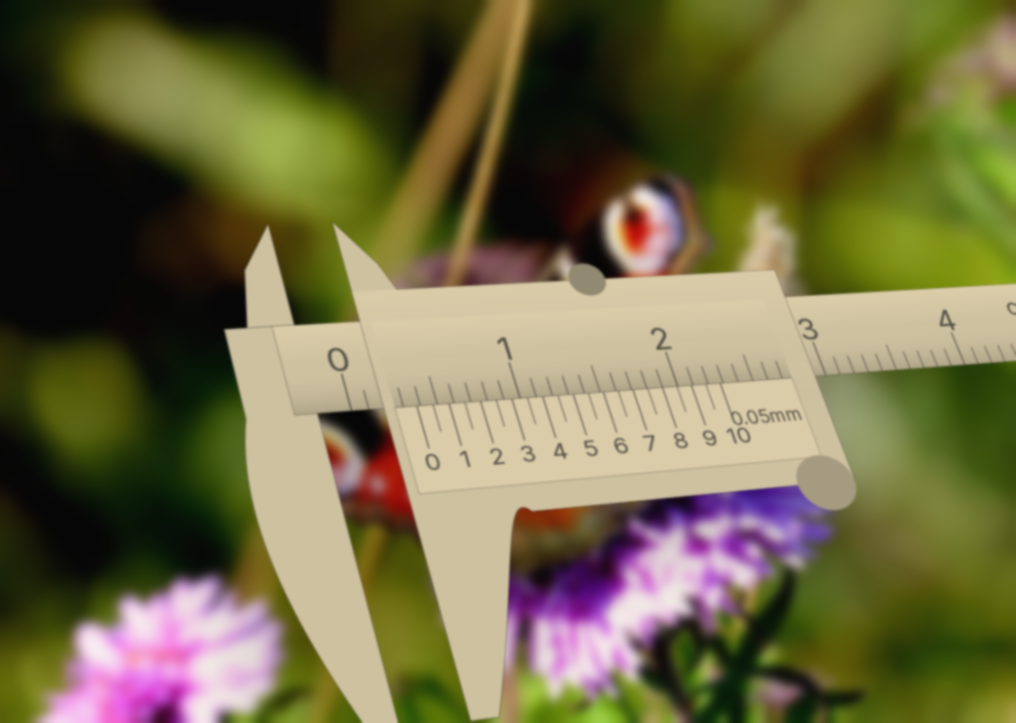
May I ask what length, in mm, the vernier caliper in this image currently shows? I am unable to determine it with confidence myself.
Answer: 3.8 mm
